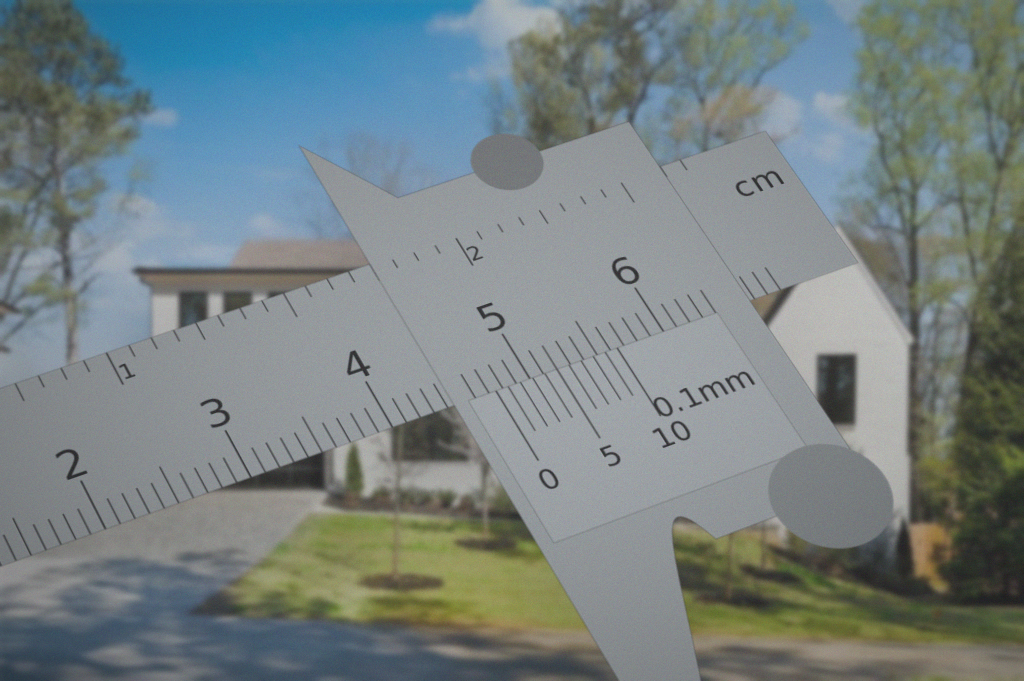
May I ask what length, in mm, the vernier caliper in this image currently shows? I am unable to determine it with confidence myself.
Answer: 47.5 mm
